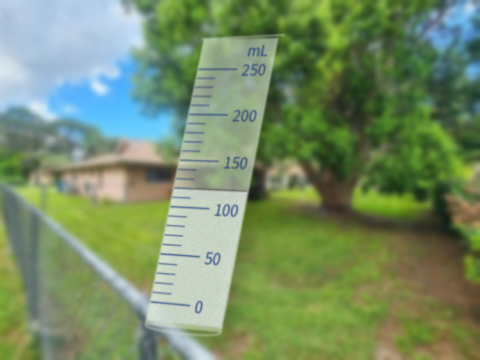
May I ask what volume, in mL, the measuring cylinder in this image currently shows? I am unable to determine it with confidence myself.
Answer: 120 mL
